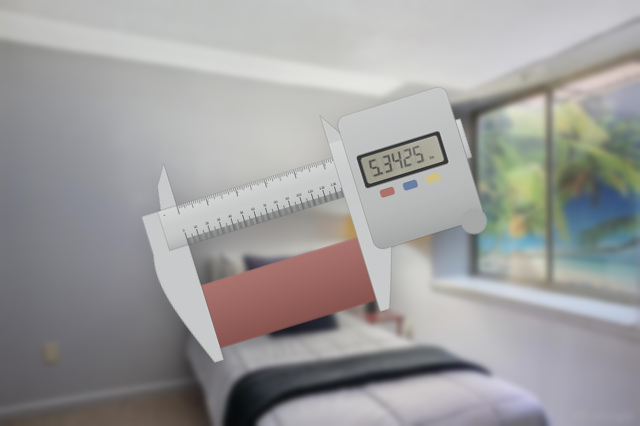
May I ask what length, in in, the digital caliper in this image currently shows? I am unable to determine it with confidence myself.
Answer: 5.3425 in
